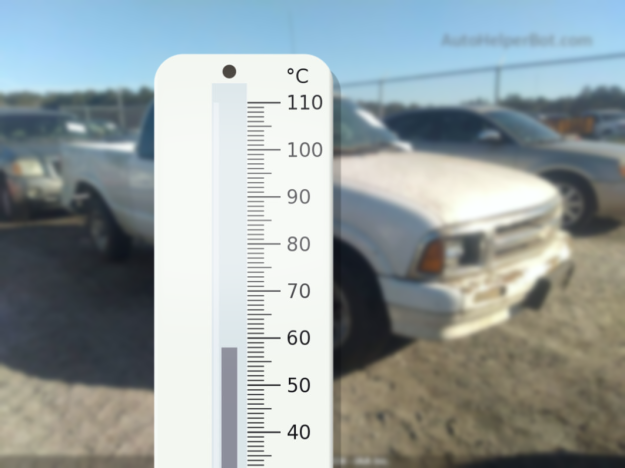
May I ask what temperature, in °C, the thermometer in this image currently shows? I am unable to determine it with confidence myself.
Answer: 58 °C
